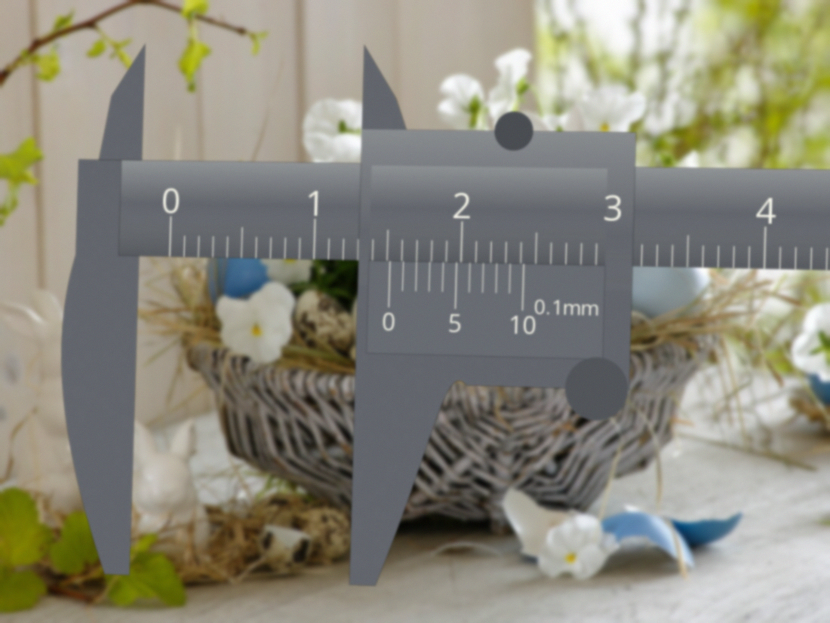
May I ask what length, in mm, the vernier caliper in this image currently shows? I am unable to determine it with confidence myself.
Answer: 15.2 mm
